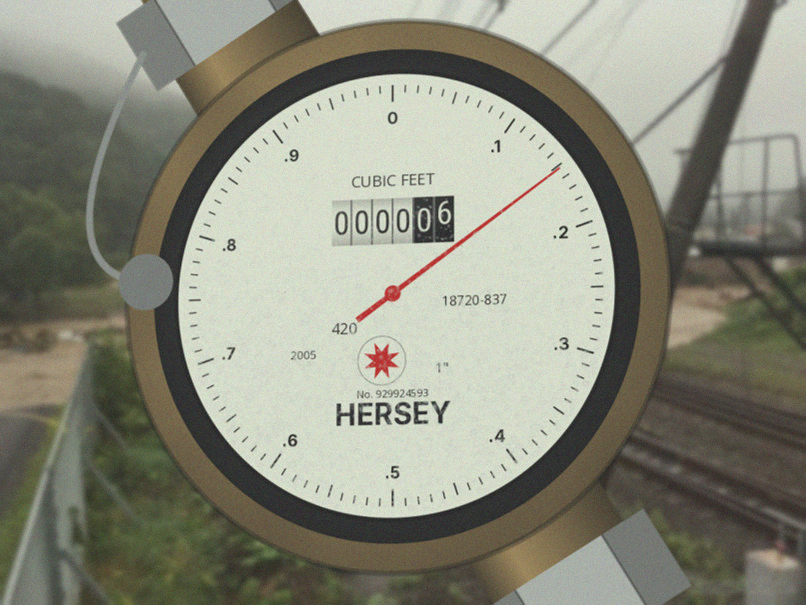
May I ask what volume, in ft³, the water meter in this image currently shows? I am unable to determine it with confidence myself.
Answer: 6.15 ft³
